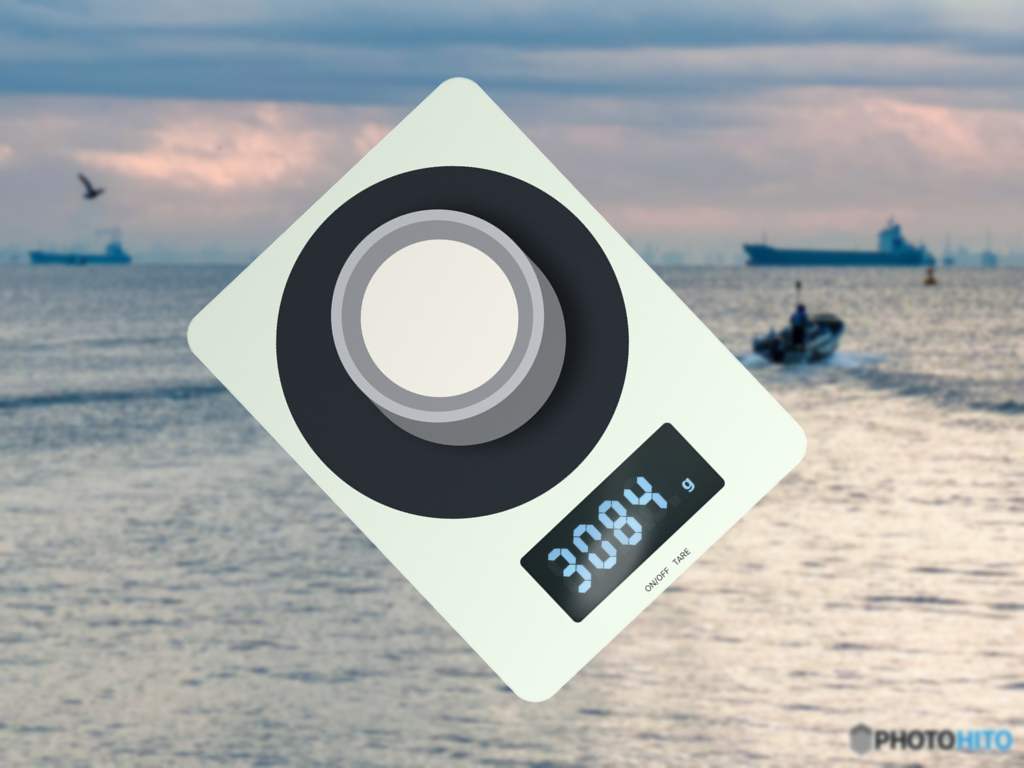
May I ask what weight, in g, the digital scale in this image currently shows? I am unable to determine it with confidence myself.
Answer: 3084 g
